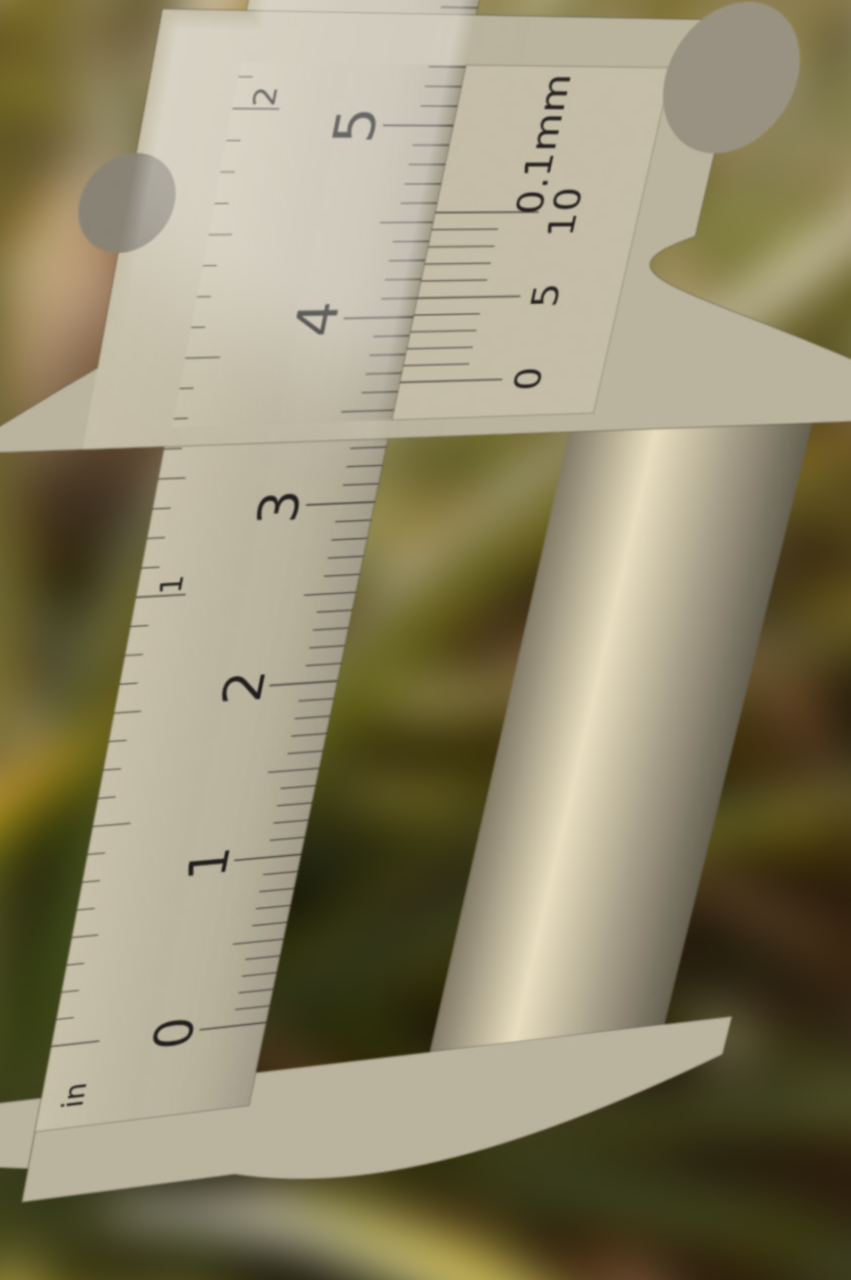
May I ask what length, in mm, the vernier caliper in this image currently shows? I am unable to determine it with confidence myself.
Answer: 36.5 mm
